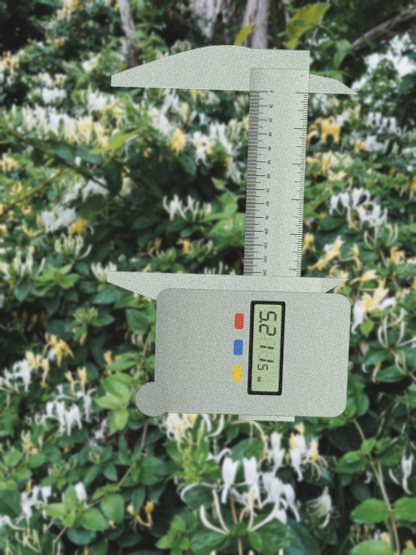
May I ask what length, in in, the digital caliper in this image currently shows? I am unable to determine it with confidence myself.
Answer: 5.2115 in
